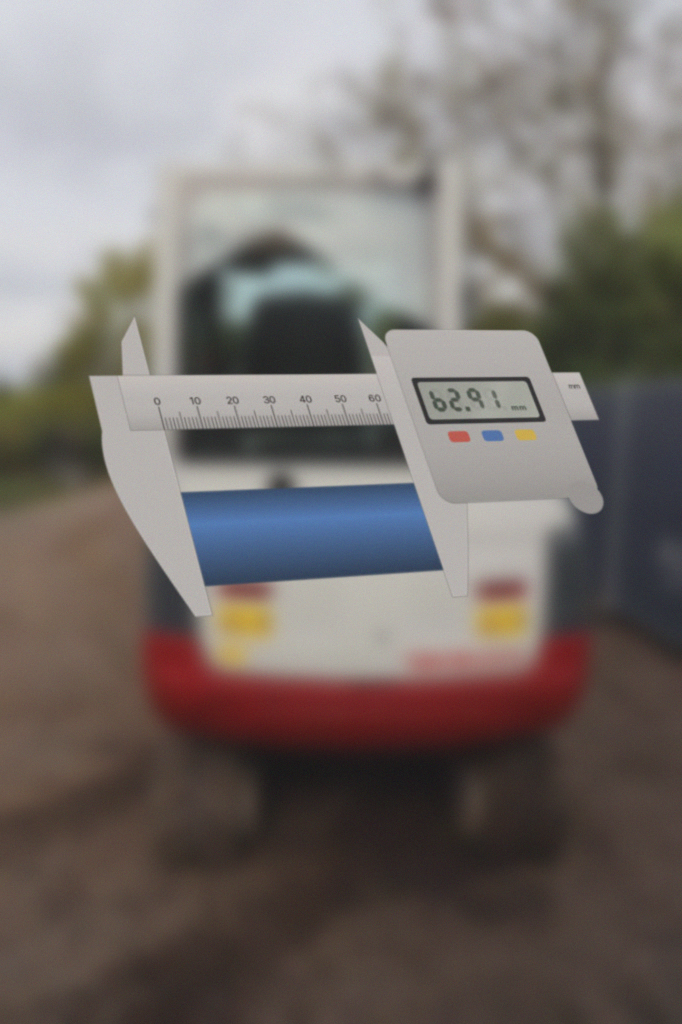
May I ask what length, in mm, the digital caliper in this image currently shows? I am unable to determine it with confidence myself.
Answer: 62.91 mm
